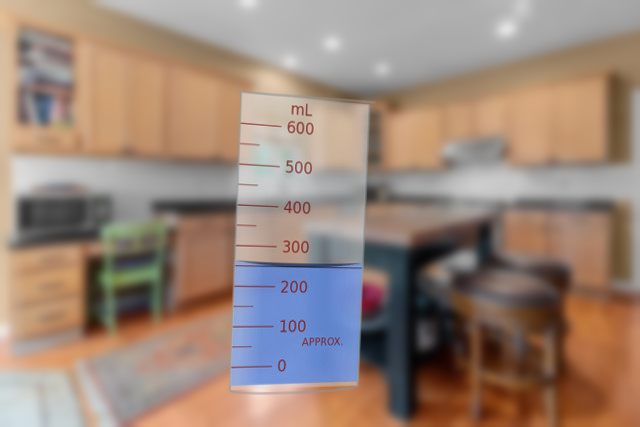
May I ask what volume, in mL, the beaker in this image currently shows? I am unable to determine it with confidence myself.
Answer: 250 mL
